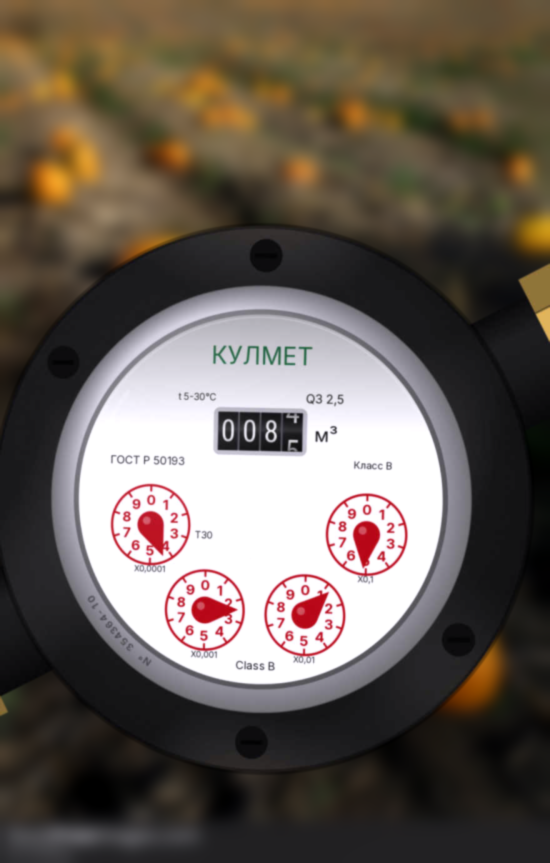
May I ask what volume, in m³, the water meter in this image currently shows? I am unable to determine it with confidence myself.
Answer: 84.5124 m³
